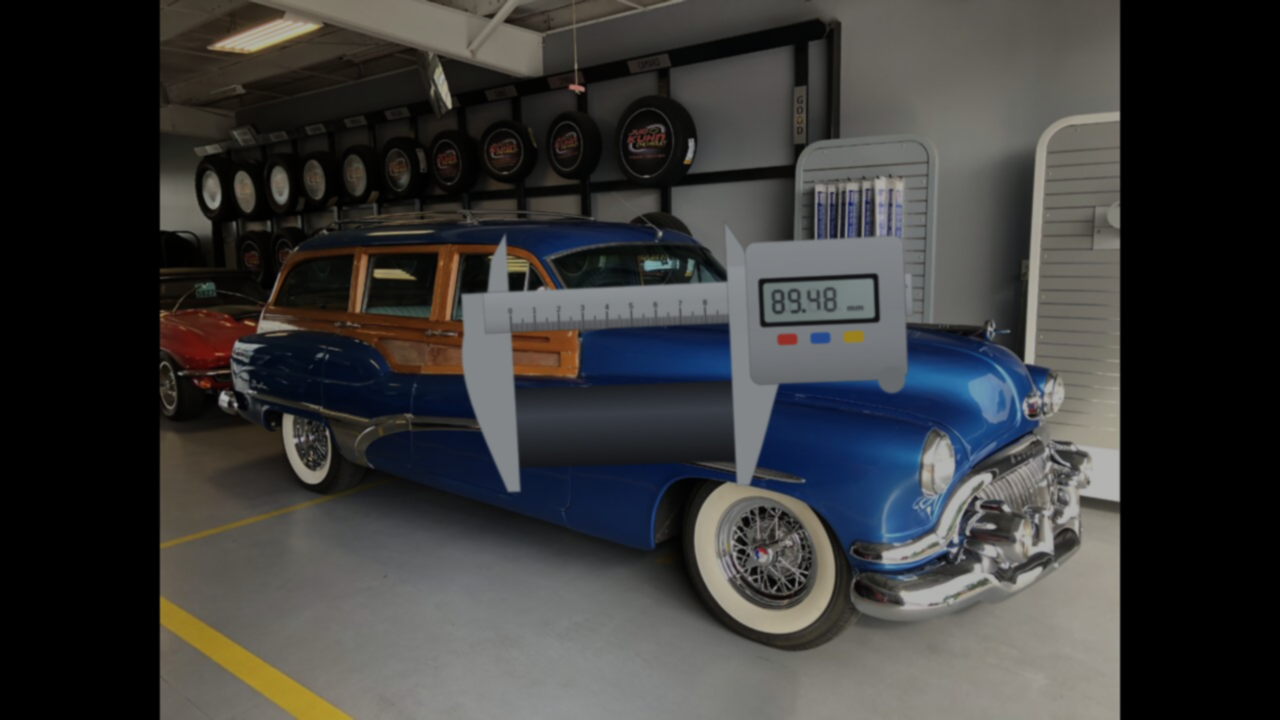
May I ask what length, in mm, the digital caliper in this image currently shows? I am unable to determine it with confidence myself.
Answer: 89.48 mm
